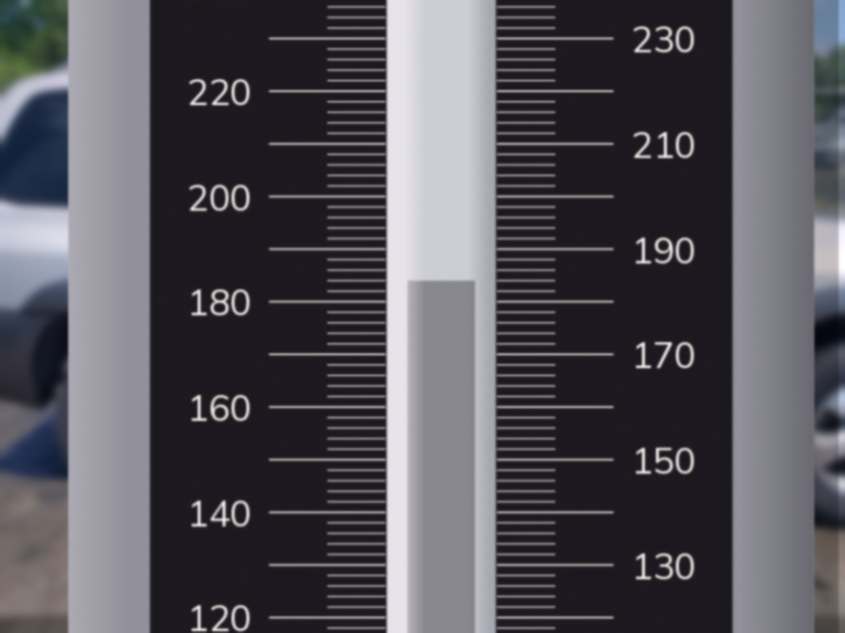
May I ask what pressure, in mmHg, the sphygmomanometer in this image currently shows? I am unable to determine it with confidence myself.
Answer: 184 mmHg
